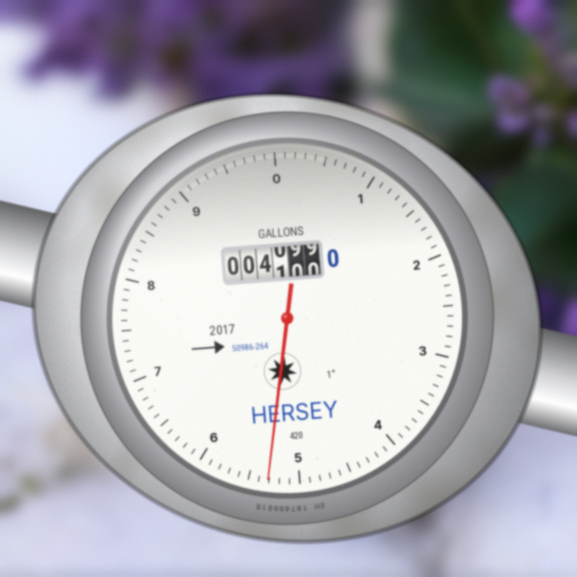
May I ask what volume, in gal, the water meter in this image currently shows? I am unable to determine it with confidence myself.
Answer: 40995.3 gal
